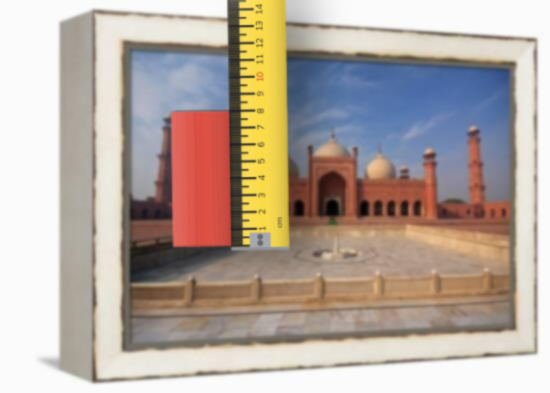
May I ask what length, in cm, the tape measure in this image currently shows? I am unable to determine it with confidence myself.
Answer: 8 cm
